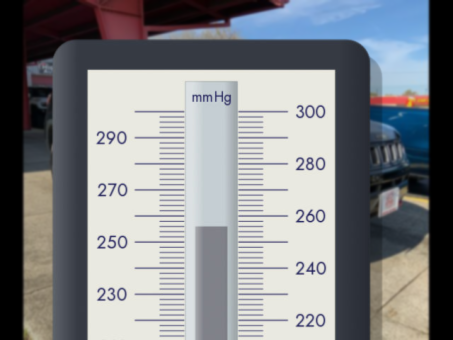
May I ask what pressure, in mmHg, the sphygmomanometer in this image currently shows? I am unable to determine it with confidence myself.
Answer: 256 mmHg
